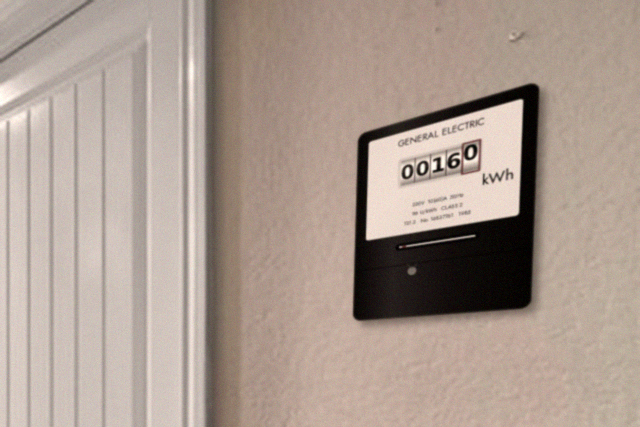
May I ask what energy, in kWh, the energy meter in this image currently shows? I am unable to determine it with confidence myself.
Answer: 16.0 kWh
